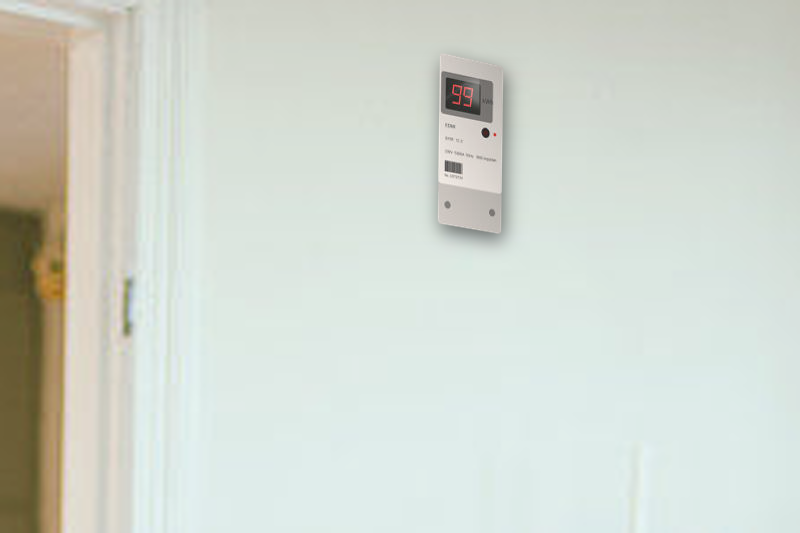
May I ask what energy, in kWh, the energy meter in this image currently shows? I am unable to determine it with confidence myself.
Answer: 99 kWh
